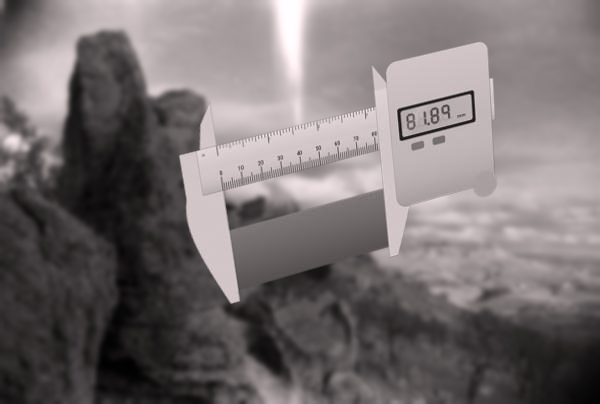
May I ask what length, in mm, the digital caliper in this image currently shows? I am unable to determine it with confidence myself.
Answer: 81.89 mm
